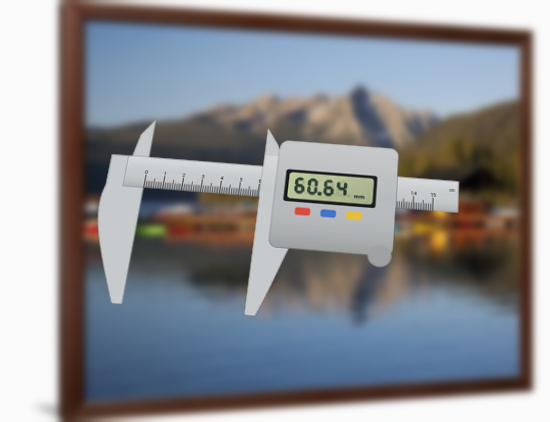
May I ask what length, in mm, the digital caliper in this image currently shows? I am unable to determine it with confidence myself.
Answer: 60.64 mm
